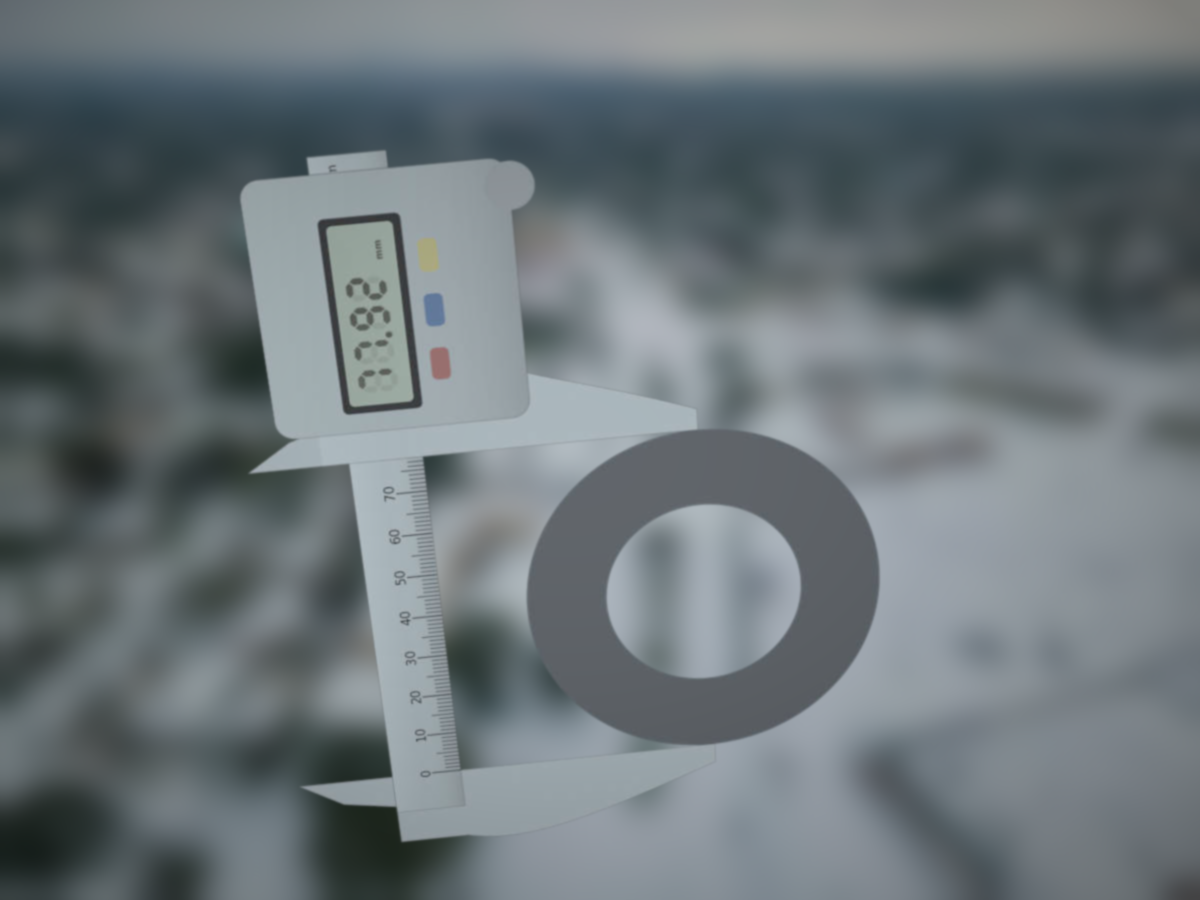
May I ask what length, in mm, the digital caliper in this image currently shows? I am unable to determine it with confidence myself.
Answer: 77.92 mm
